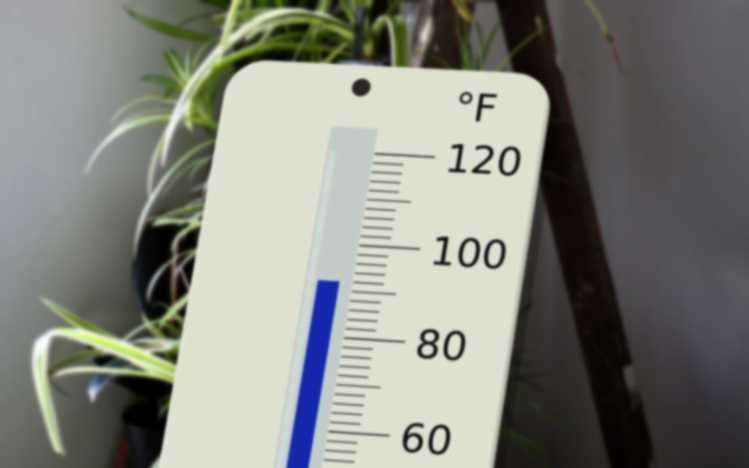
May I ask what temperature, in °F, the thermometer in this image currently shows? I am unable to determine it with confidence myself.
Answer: 92 °F
